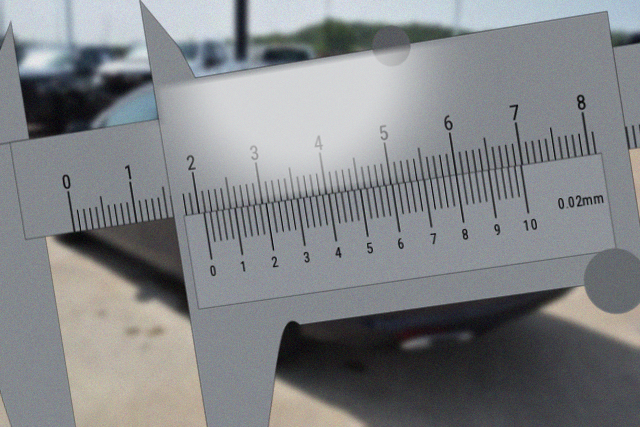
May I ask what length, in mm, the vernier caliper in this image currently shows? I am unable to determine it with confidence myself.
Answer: 20.8 mm
